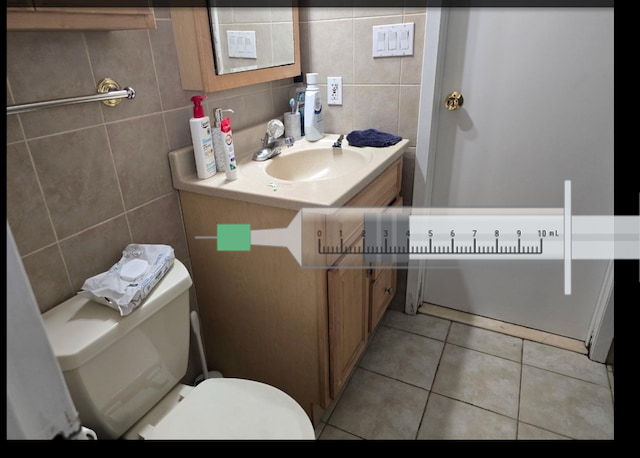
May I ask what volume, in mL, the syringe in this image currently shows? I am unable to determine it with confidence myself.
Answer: 2 mL
